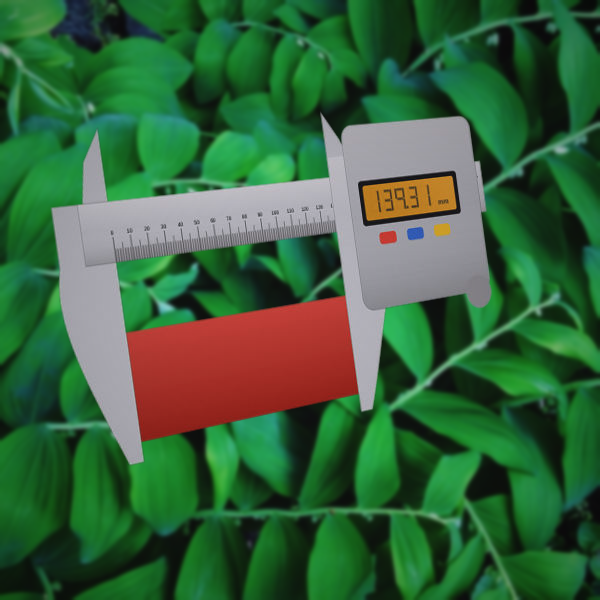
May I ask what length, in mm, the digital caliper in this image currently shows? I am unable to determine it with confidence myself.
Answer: 139.31 mm
